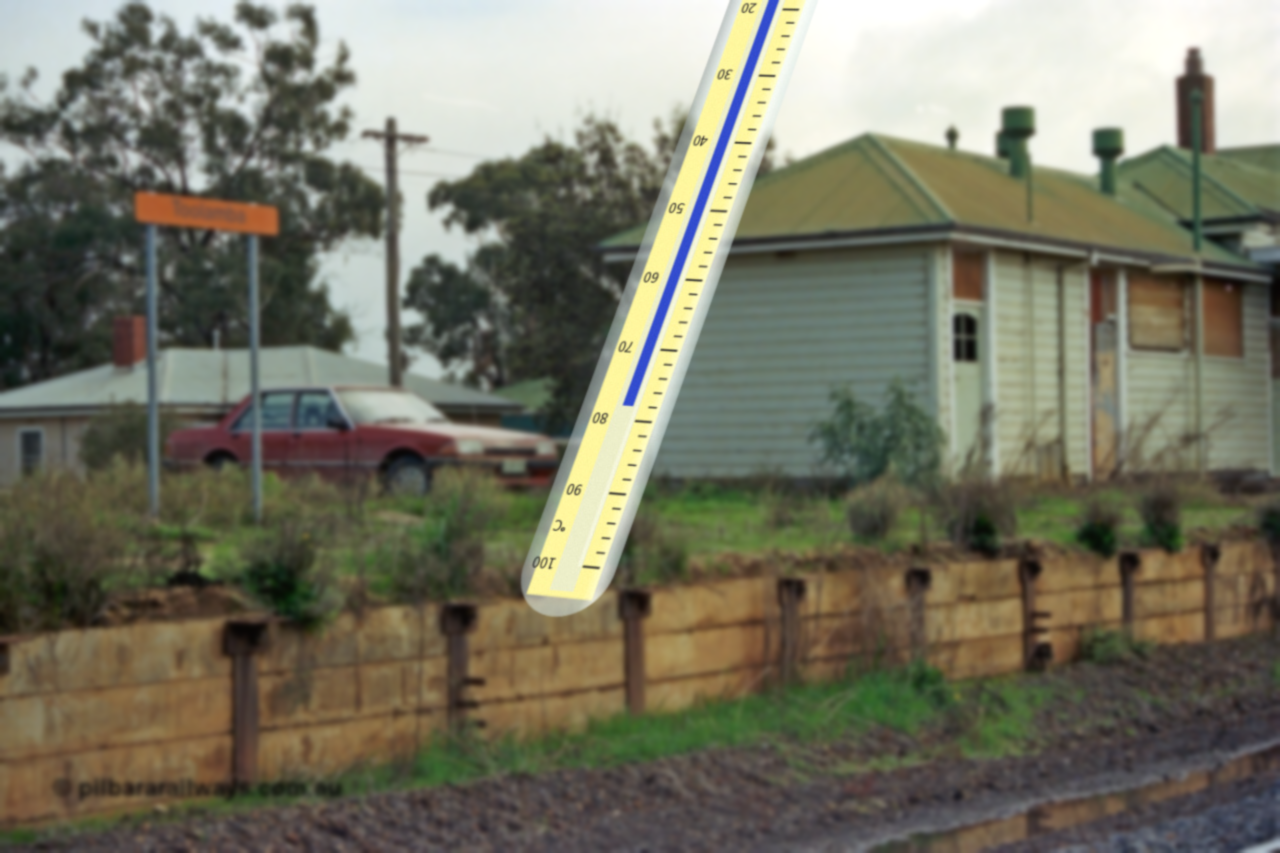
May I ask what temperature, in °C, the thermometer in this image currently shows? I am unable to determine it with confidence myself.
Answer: 78 °C
